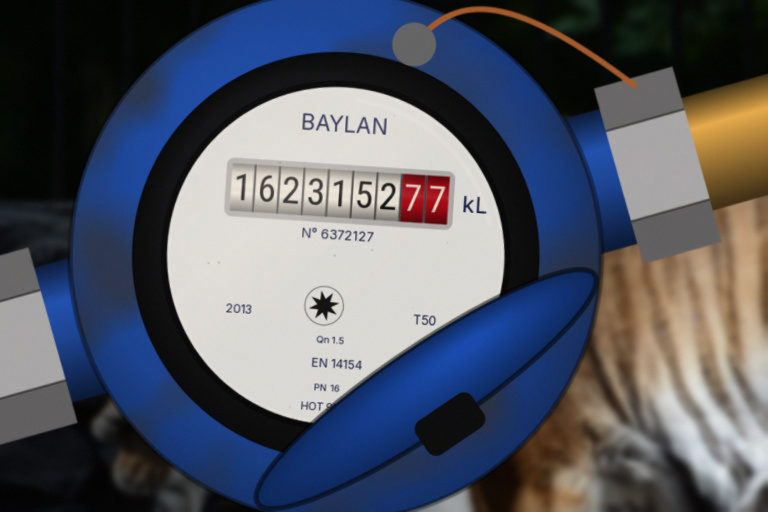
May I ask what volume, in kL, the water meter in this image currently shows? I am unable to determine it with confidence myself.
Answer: 1623152.77 kL
